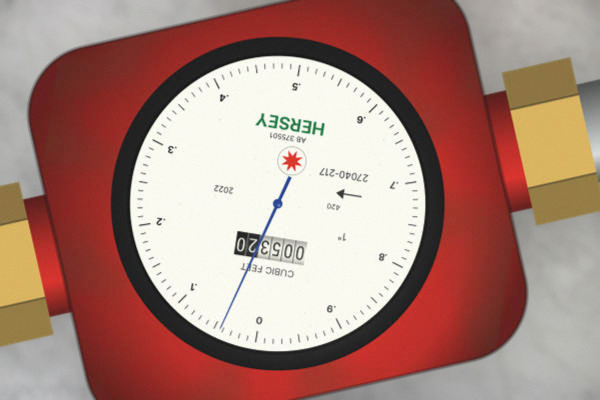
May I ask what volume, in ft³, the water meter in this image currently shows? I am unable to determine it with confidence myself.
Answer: 5320.04 ft³
